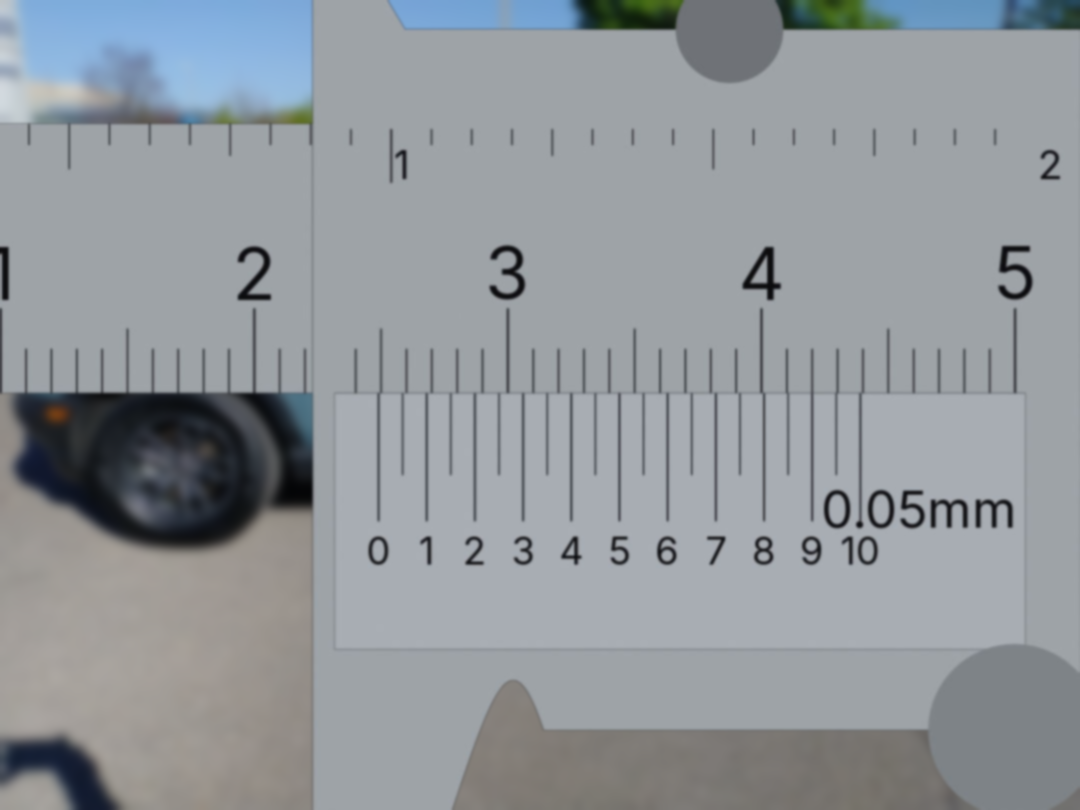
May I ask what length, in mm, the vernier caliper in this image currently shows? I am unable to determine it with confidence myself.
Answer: 24.9 mm
